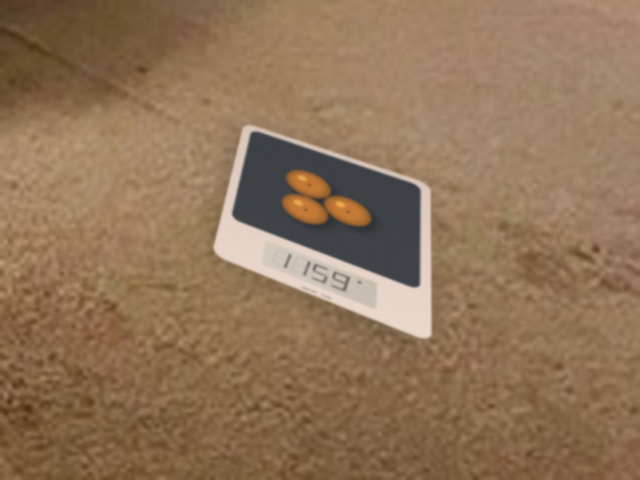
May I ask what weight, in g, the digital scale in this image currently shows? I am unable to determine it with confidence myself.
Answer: 1159 g
